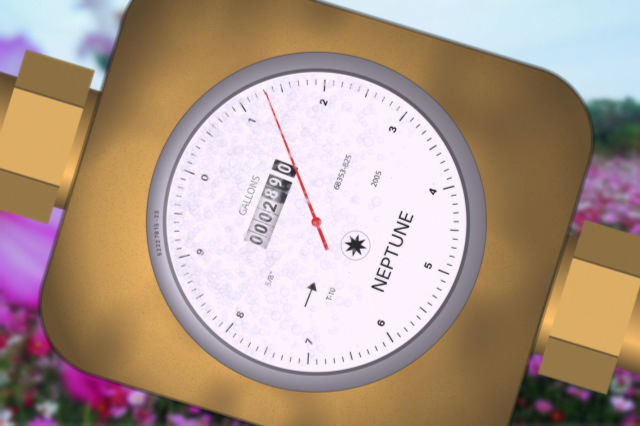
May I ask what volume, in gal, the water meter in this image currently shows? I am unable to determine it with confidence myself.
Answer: 2891.3 gal
